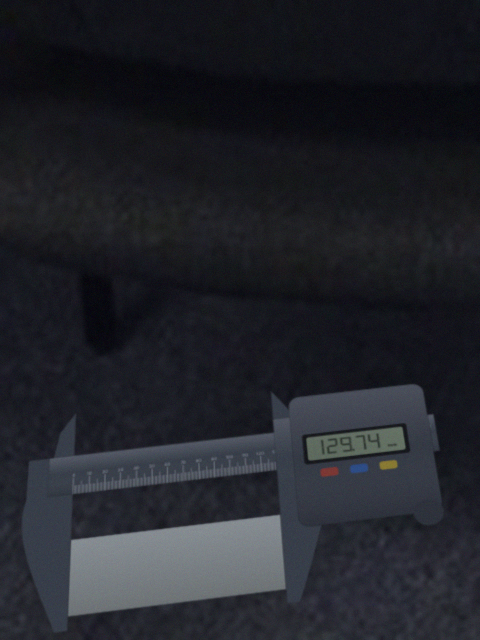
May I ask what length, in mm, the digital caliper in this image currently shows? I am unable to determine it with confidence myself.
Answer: 129.74 mm
